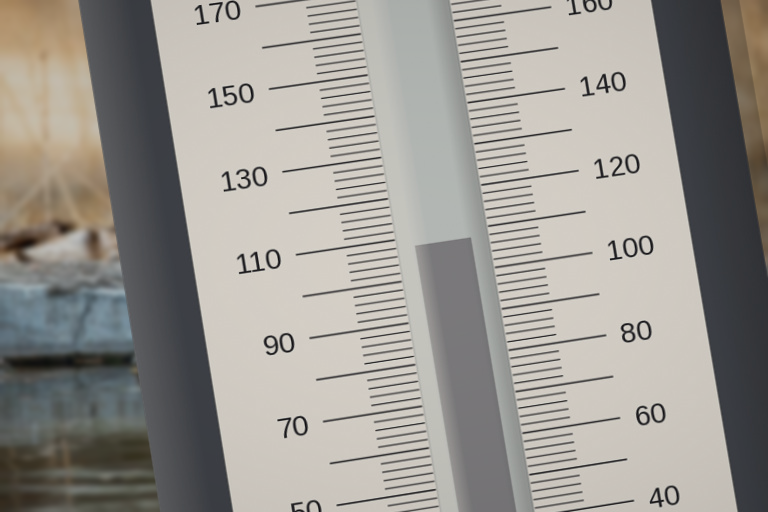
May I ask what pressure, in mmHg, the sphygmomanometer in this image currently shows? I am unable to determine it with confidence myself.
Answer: 108 mmHg
